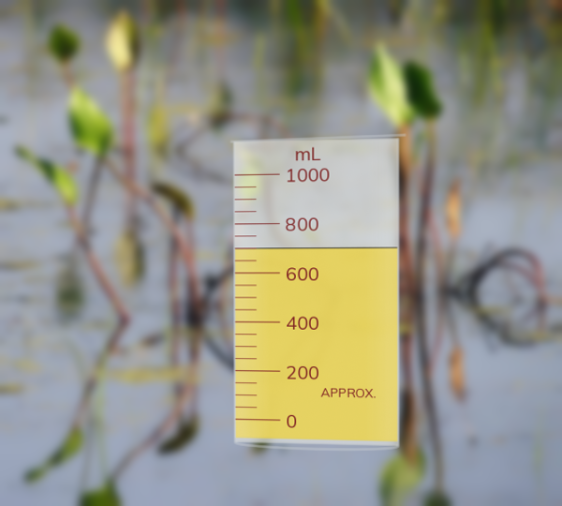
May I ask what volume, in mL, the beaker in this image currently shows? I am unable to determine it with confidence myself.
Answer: 700 mL
